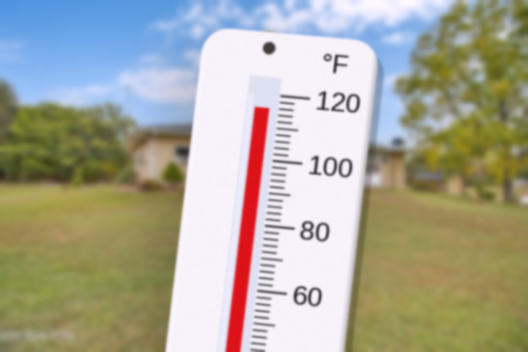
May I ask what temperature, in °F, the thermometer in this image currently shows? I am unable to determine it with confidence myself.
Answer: 116 °F
